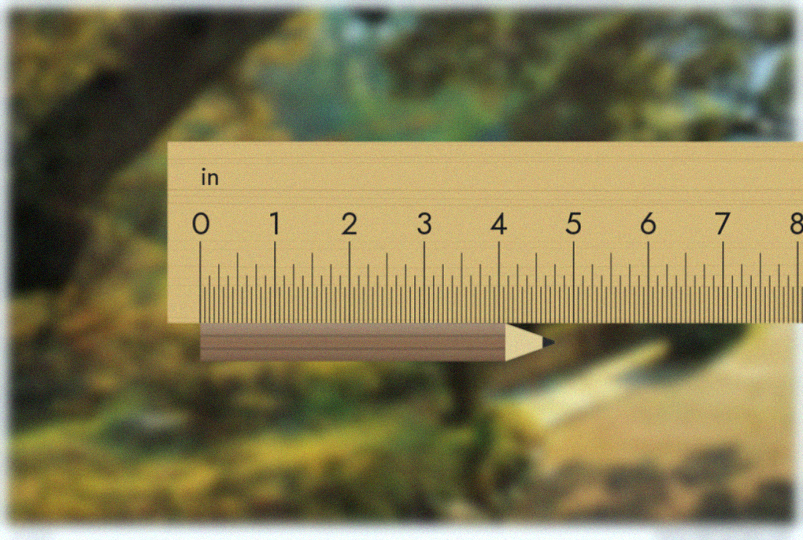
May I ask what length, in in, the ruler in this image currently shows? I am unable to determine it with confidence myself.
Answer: 4.75 in
